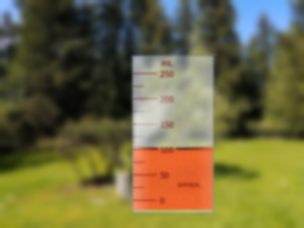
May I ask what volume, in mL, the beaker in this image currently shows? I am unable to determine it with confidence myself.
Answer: 100 mL
